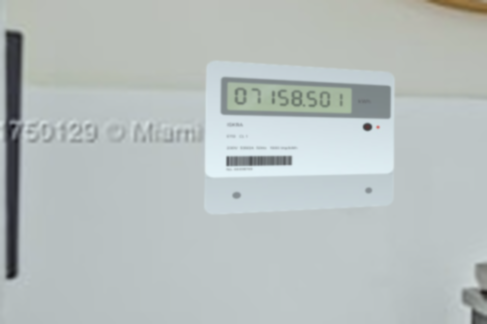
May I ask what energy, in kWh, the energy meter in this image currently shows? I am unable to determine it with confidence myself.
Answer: 7158.501 kWh
